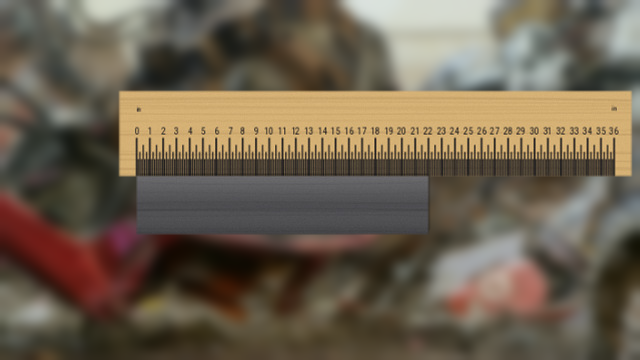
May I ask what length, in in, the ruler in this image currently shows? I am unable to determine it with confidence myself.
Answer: 22 in
